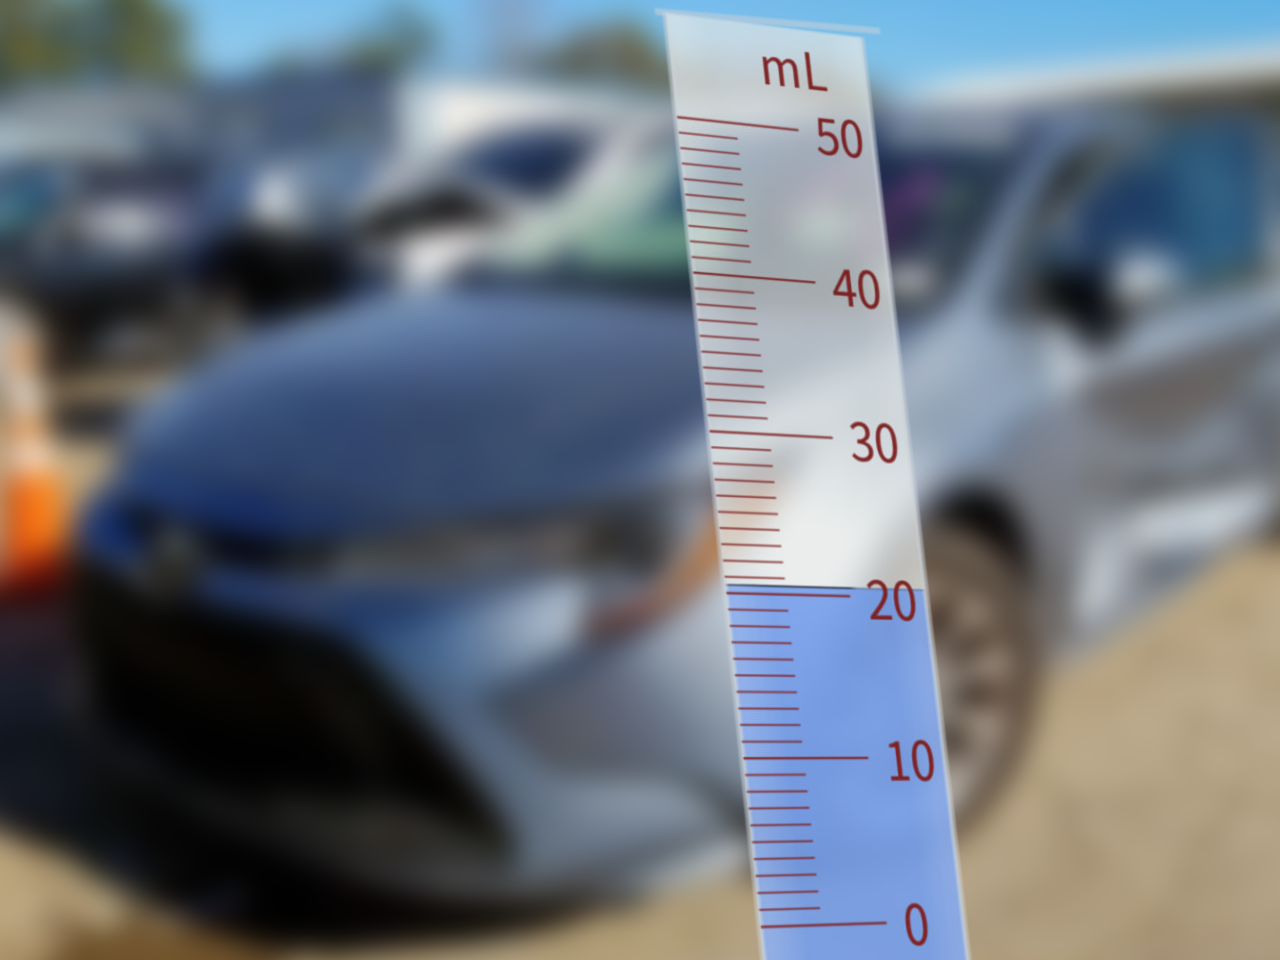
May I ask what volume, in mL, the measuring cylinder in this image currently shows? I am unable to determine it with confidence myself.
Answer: 20.5 mL
